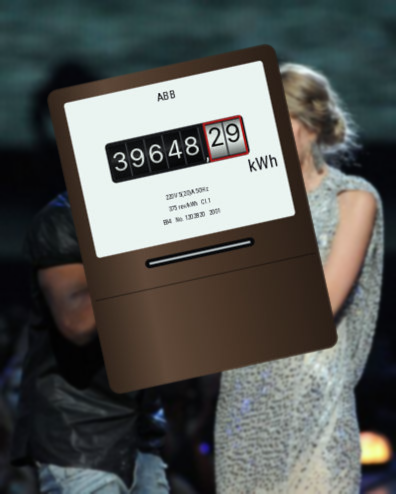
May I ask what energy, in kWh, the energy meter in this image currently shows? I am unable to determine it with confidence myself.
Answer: 39648.29 kWh
